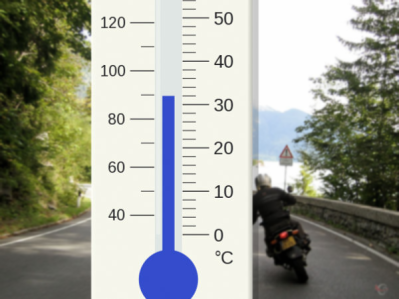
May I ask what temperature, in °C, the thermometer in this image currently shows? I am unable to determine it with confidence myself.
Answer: 32 °C
